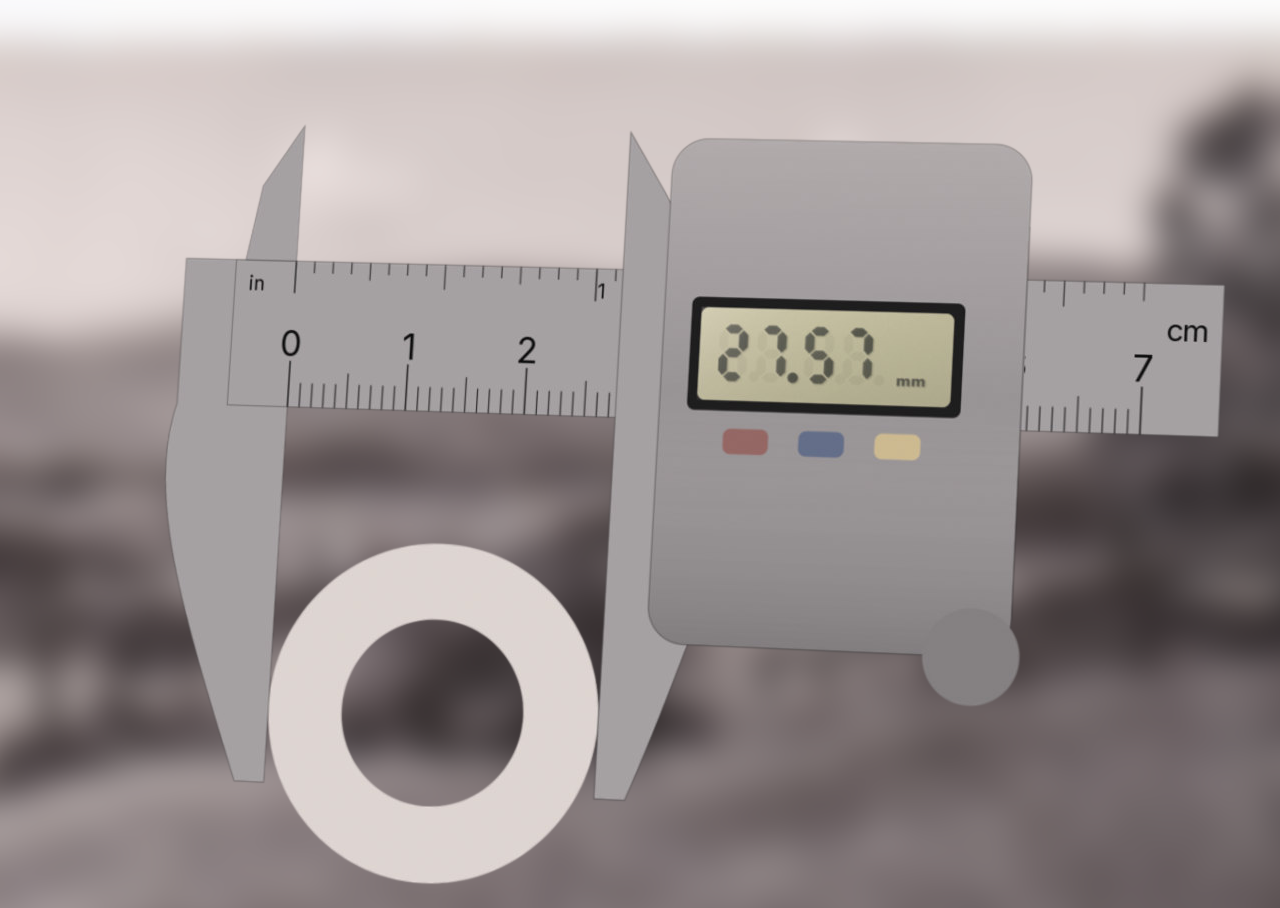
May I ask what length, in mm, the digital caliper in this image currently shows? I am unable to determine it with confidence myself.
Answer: 27.57 mm
